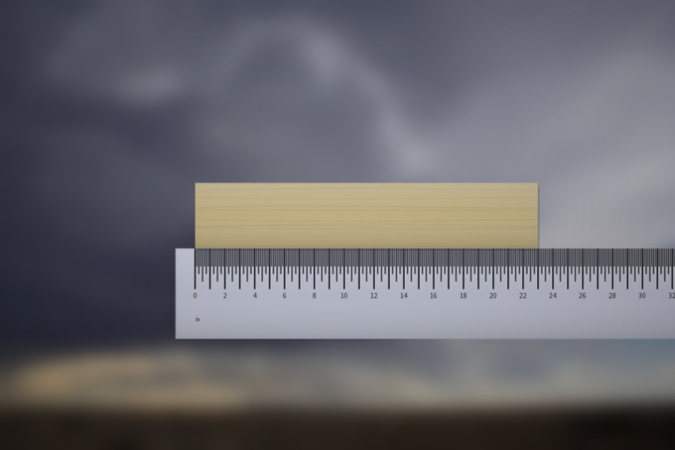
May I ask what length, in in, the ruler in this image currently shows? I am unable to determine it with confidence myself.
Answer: 23 in
